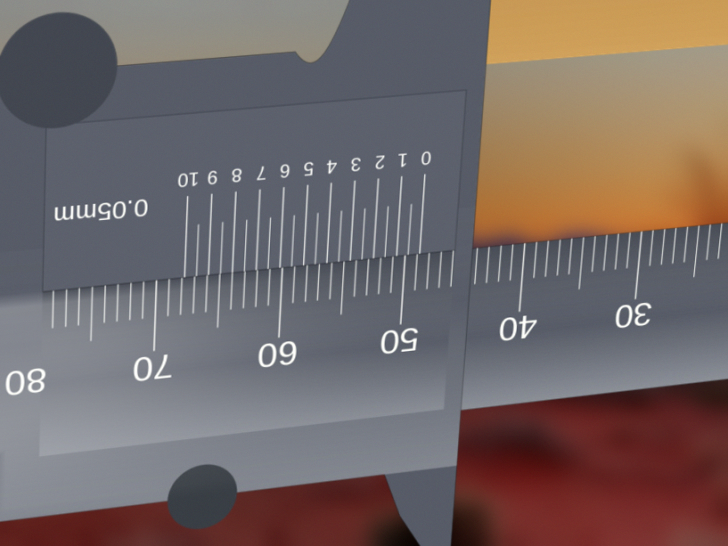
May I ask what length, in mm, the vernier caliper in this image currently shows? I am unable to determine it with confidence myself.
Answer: 48.8 mm
